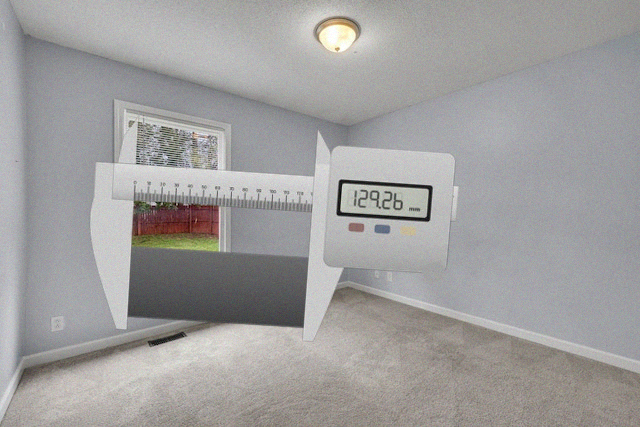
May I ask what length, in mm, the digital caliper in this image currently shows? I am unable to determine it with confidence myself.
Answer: 129.26 mm
